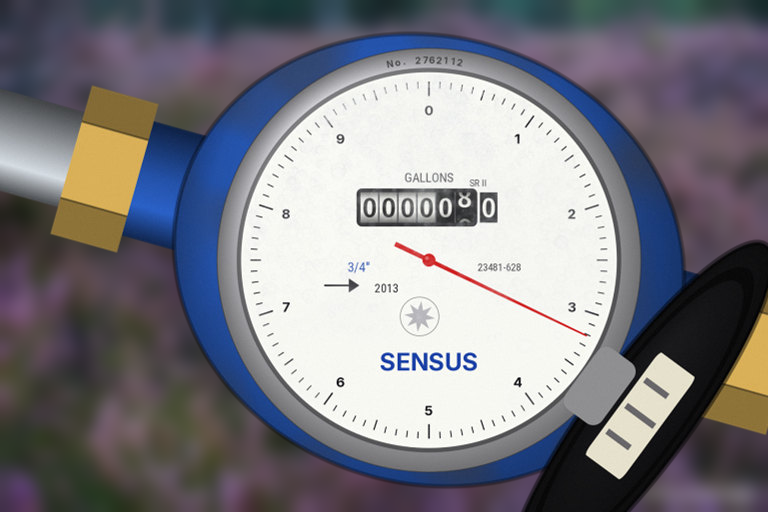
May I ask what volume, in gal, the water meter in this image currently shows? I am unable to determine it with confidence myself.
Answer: 83.2 gal
